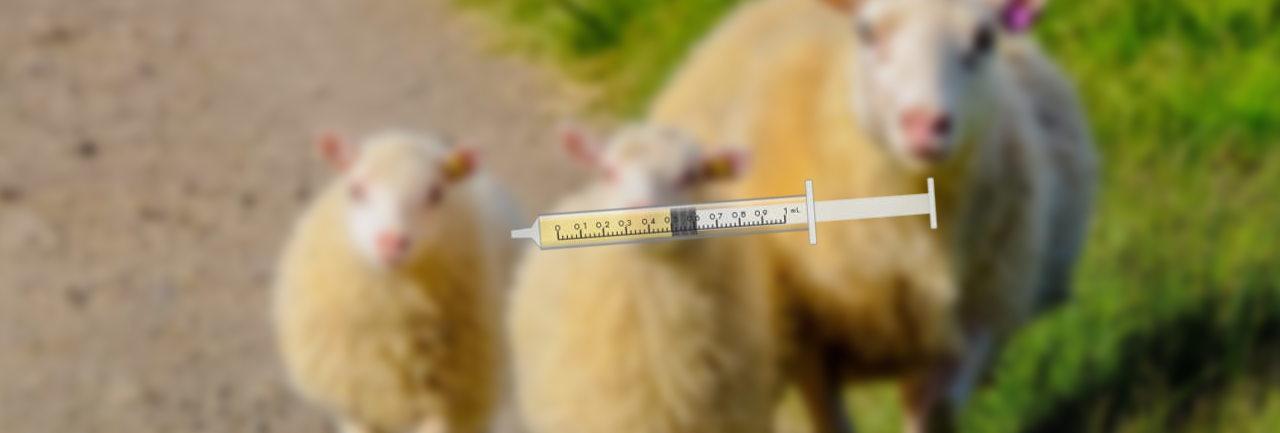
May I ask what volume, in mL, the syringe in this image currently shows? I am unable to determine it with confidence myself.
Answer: 0.5 mL
